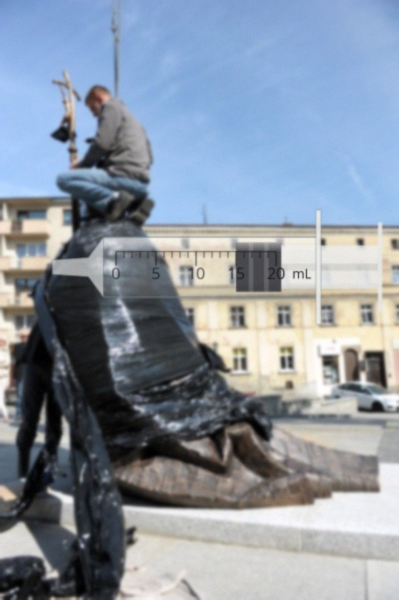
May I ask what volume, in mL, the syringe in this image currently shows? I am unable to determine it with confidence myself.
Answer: 15 mL
